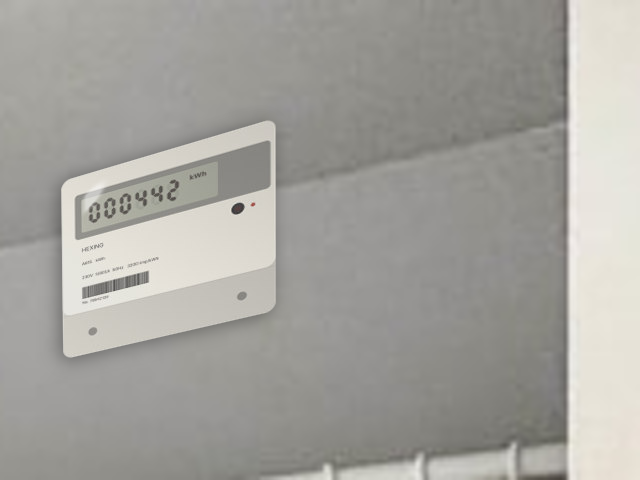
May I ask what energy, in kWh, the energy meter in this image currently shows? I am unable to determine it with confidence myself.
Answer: 442 kWh
